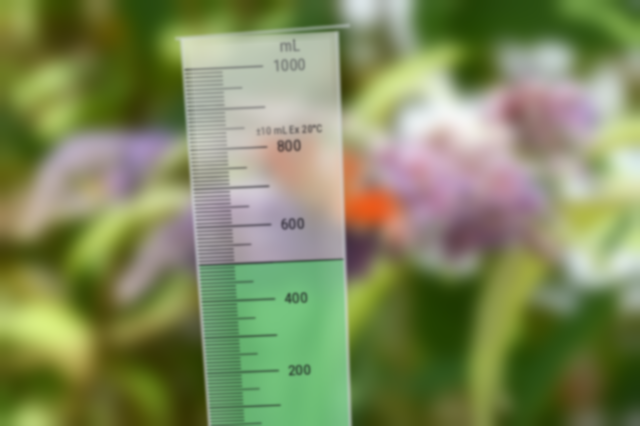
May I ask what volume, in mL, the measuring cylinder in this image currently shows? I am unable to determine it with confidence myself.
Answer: 500 mL
